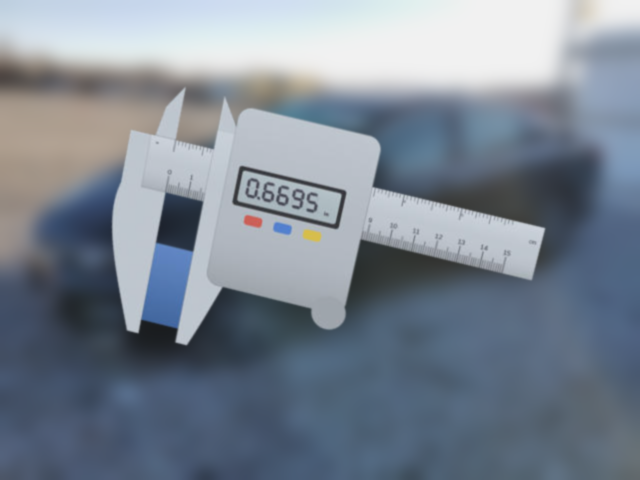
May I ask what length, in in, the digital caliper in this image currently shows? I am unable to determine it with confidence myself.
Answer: 0.6695 in
